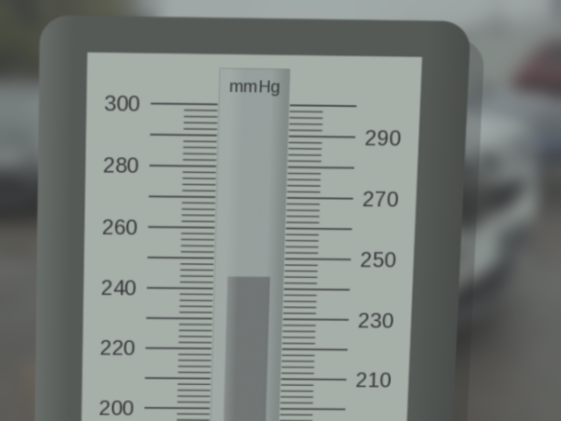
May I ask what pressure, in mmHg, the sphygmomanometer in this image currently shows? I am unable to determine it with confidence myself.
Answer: 244 mmHg
